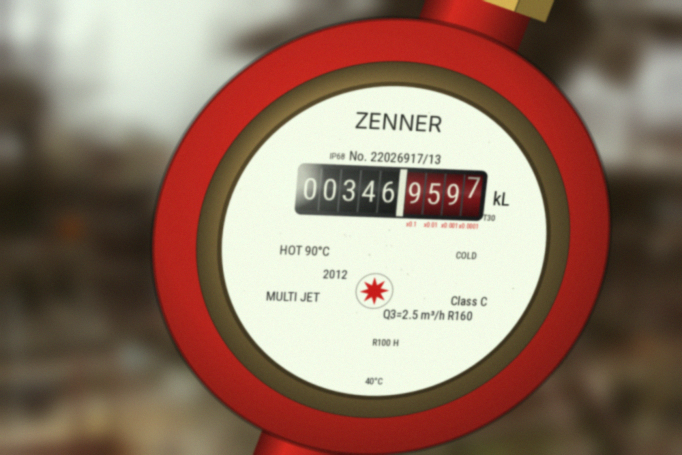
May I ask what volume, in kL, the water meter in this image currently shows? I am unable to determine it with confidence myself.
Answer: 346.9597 kL
